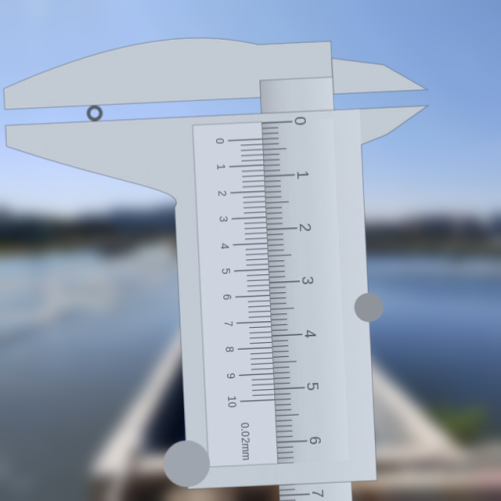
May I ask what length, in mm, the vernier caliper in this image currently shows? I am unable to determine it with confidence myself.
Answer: 3.0 mm
